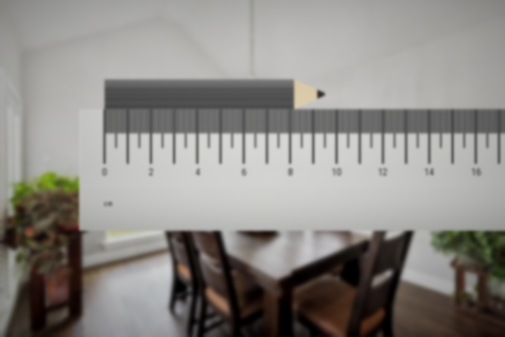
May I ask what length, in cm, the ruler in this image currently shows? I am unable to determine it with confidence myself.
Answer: 9.5 cm
